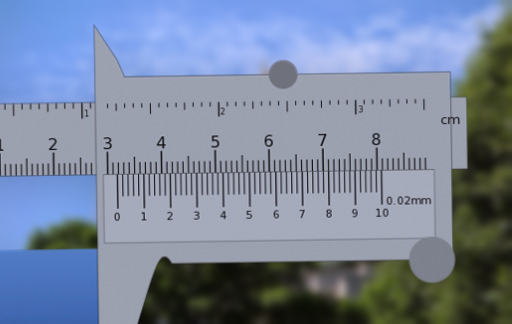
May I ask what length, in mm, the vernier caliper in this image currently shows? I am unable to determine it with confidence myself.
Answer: 31.8 mm
